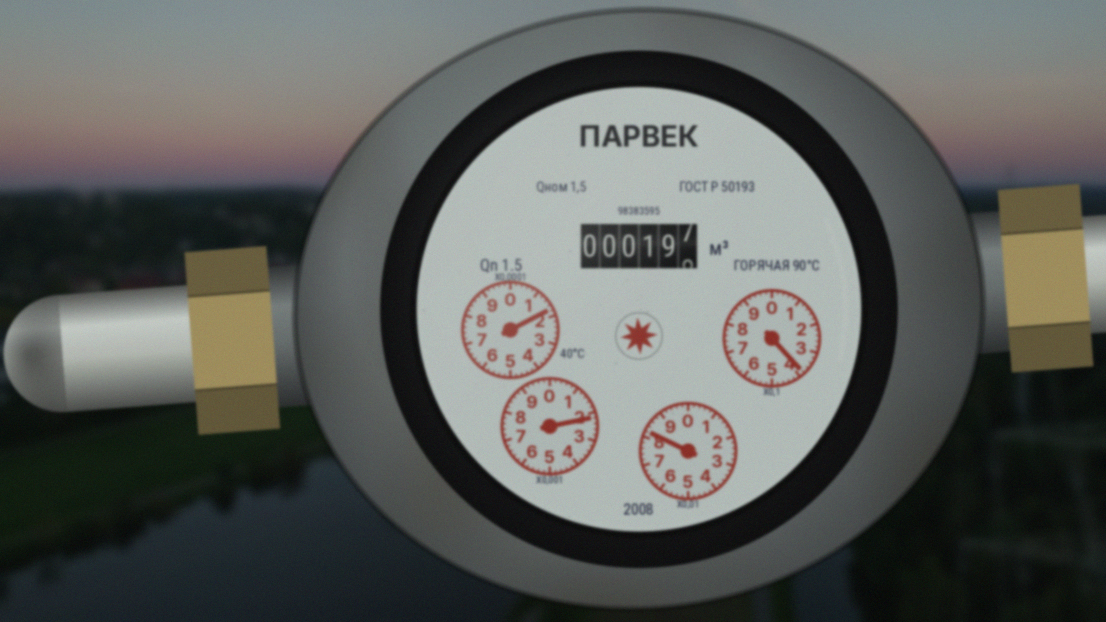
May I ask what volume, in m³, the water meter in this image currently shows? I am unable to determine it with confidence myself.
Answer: 197.3821 m³
